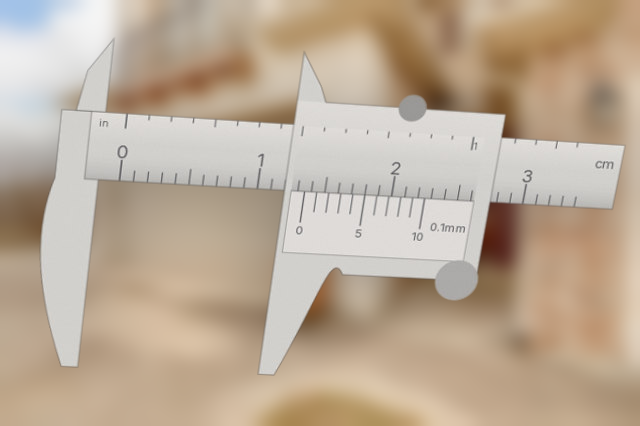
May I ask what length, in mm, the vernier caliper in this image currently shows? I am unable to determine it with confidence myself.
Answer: 13.5 mm
